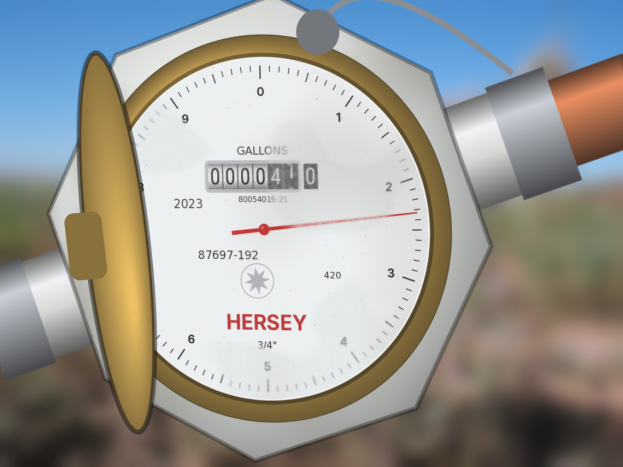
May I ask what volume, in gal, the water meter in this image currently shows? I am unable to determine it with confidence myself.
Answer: 412.3 gal
